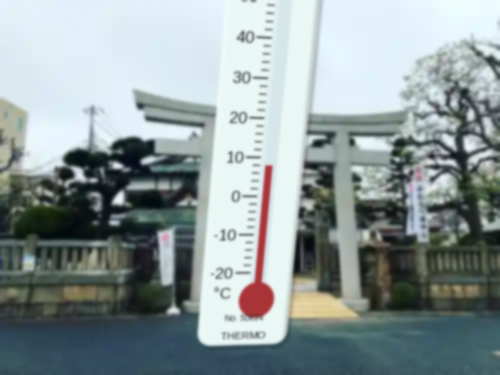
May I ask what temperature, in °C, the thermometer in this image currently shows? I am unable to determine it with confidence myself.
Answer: 8 °C
